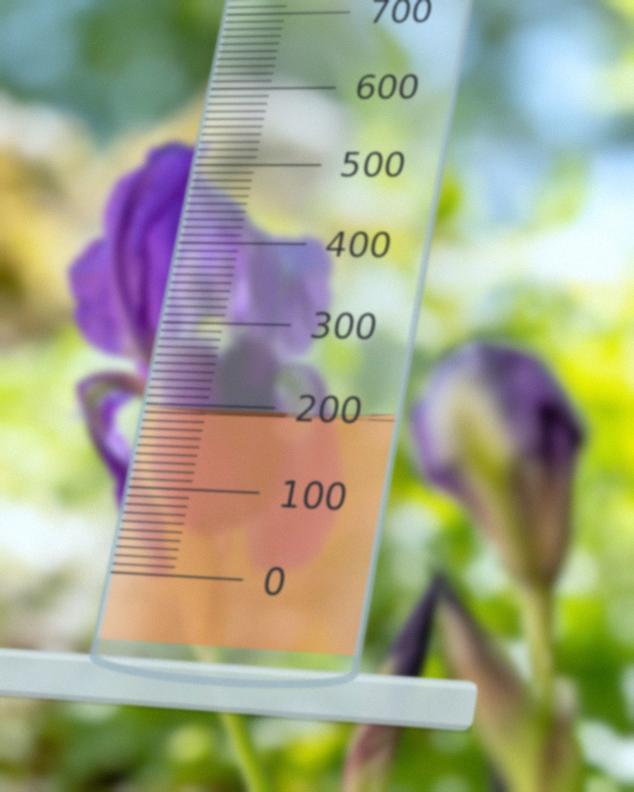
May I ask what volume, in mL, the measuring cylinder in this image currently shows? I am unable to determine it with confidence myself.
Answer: 190 mL
